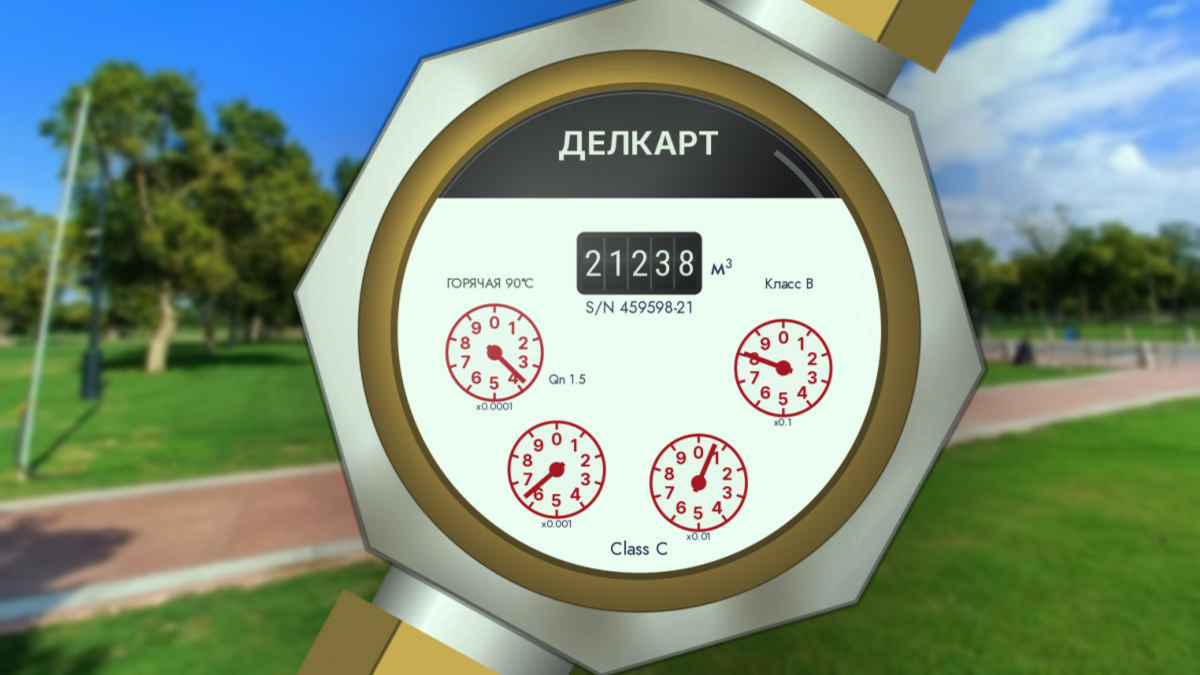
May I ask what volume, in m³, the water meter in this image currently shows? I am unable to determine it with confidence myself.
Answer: 21238.8063 m³
